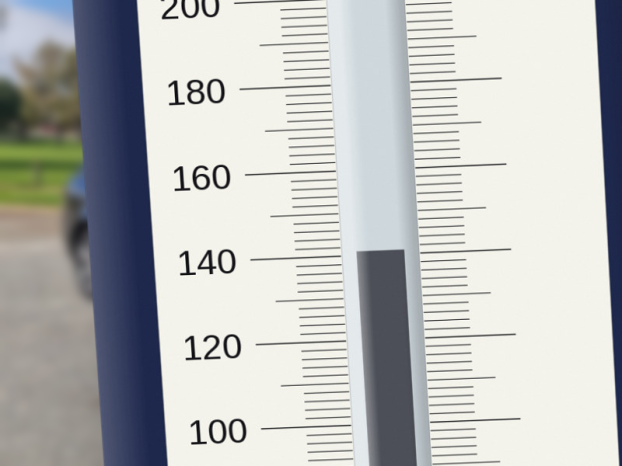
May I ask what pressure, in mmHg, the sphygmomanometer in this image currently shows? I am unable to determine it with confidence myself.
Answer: 141 mmHg
